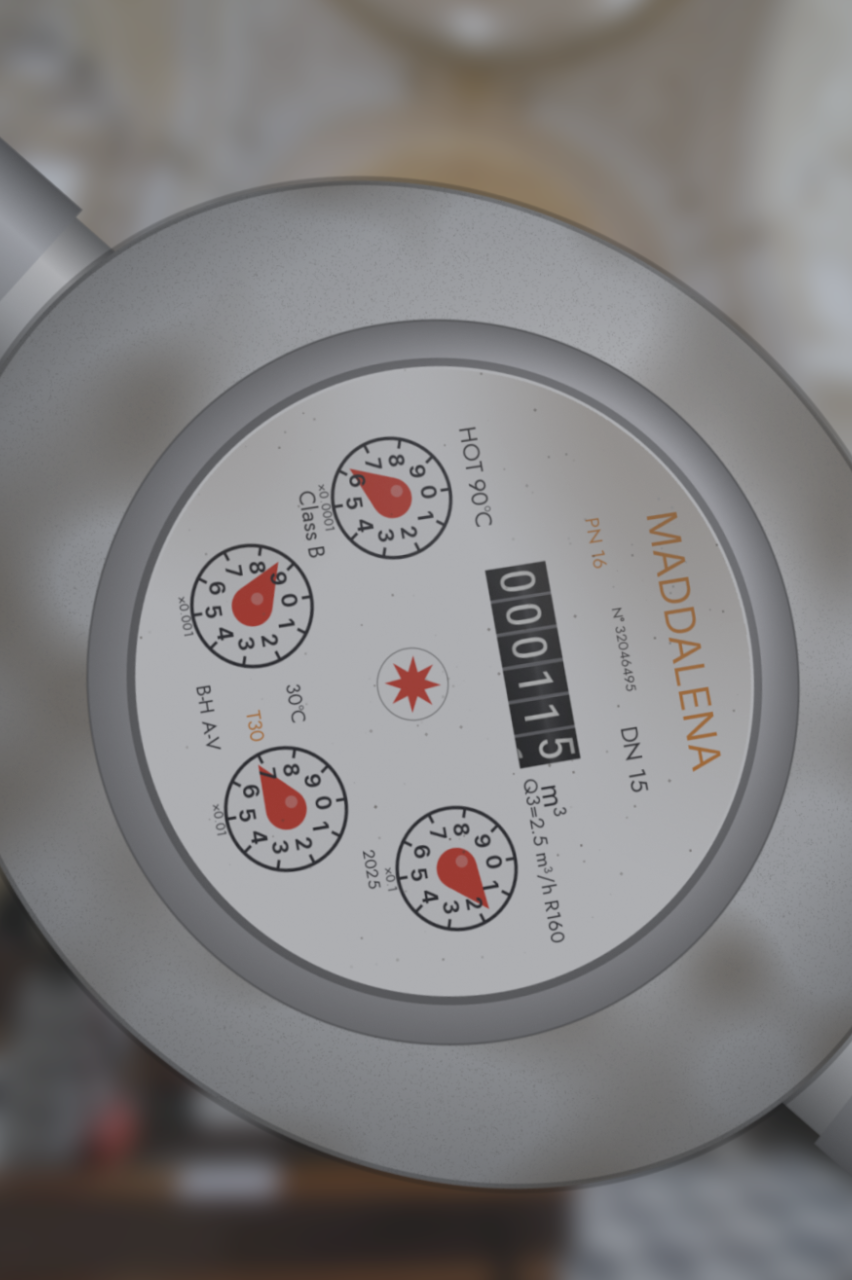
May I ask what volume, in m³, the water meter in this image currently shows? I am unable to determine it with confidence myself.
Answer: 115.1686 m³
